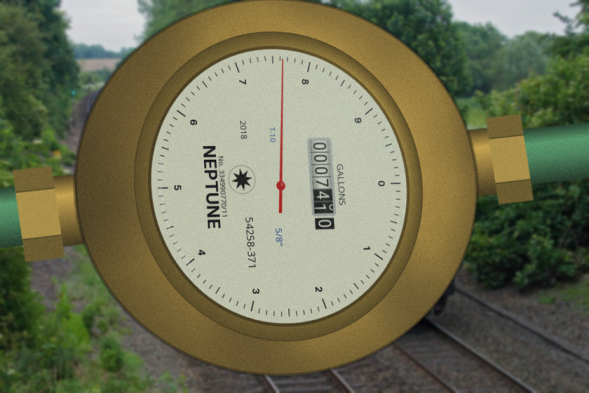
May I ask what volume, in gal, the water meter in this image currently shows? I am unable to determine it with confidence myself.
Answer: 7407.6 gal
